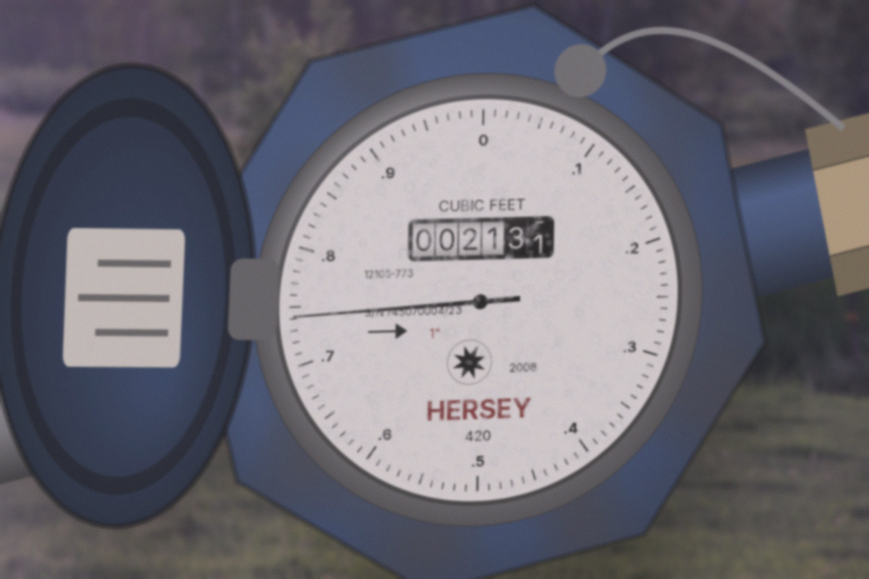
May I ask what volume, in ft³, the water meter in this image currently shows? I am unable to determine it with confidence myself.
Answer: 2130.74 ft³
